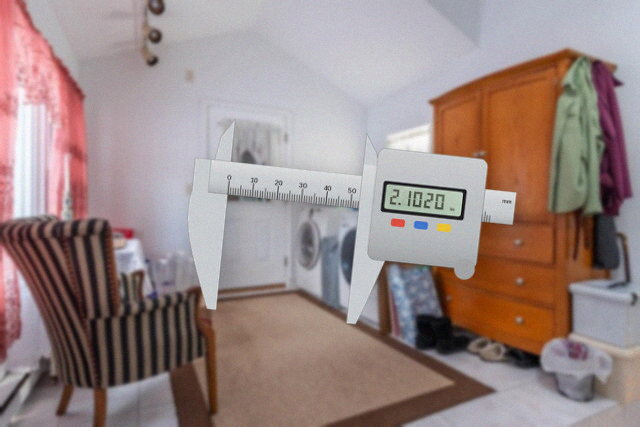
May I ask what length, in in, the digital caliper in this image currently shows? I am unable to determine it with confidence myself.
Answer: 2.1020 in
